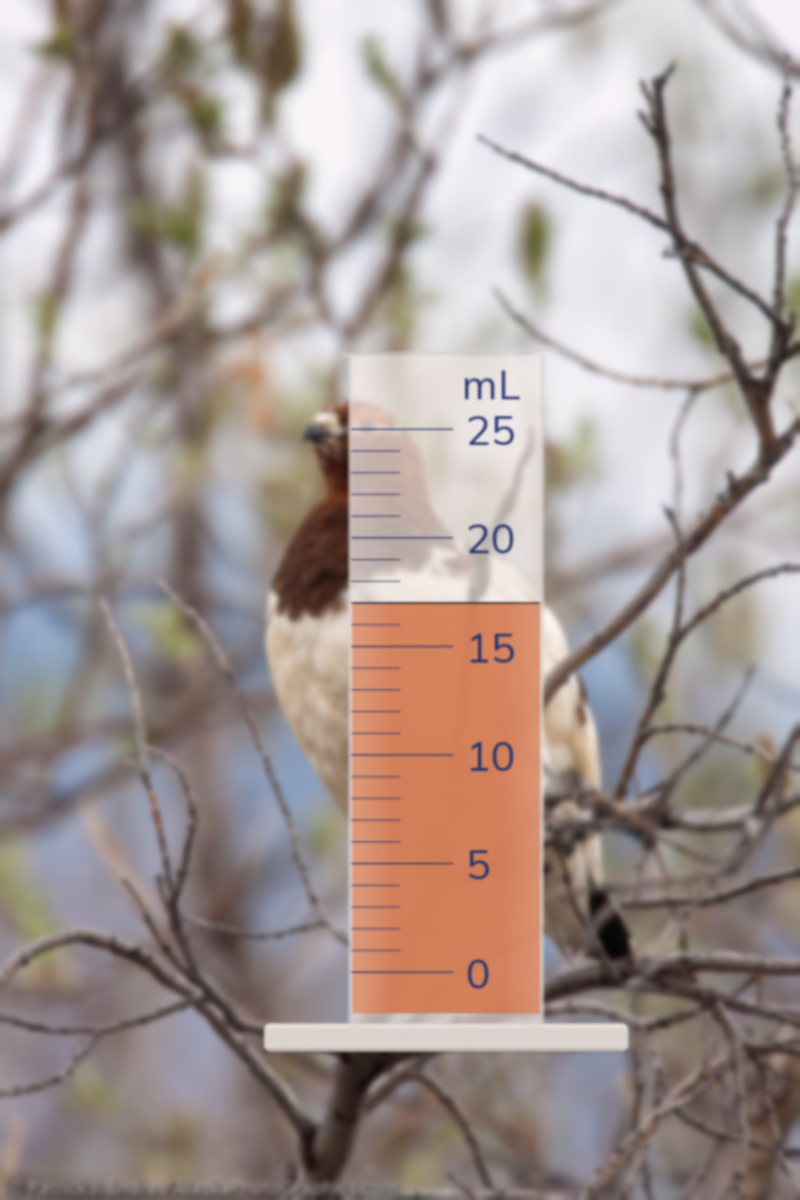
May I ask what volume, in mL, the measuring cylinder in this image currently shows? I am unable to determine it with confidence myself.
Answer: 17 mL
